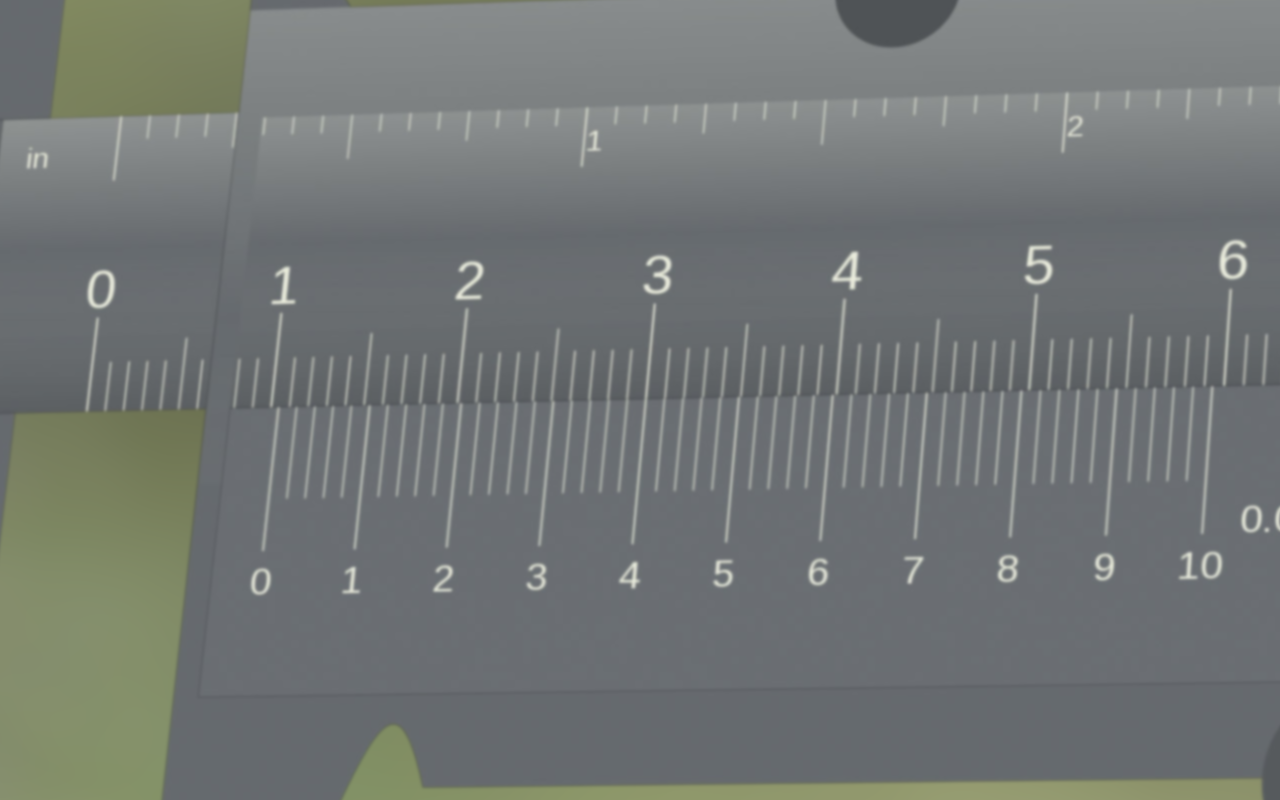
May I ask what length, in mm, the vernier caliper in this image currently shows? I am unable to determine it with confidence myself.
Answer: 10.4 mm
